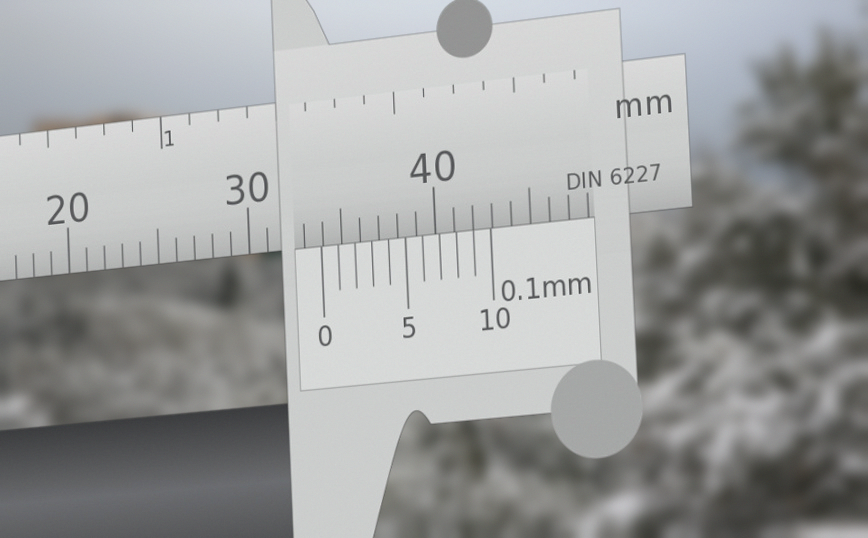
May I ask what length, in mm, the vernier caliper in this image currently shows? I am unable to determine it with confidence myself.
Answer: 33.9 mm
